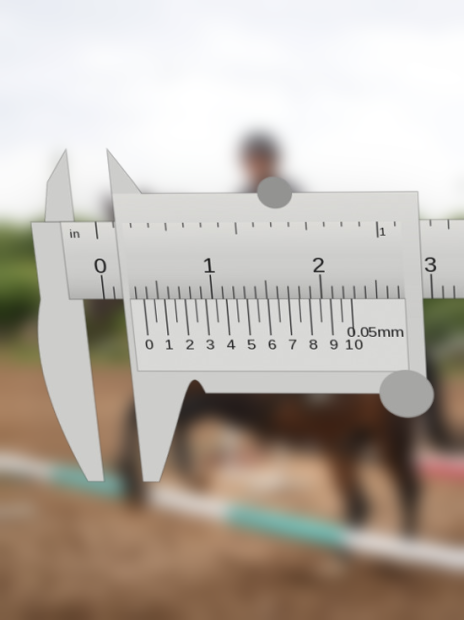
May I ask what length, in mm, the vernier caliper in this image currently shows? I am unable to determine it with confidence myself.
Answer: 3.7 mm
